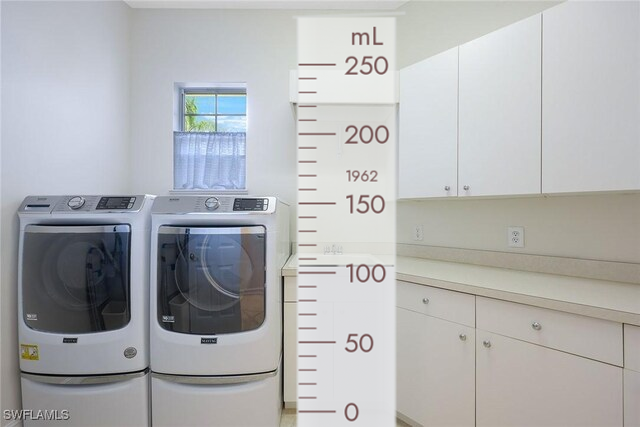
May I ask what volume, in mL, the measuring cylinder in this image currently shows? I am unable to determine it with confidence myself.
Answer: 105 mL
